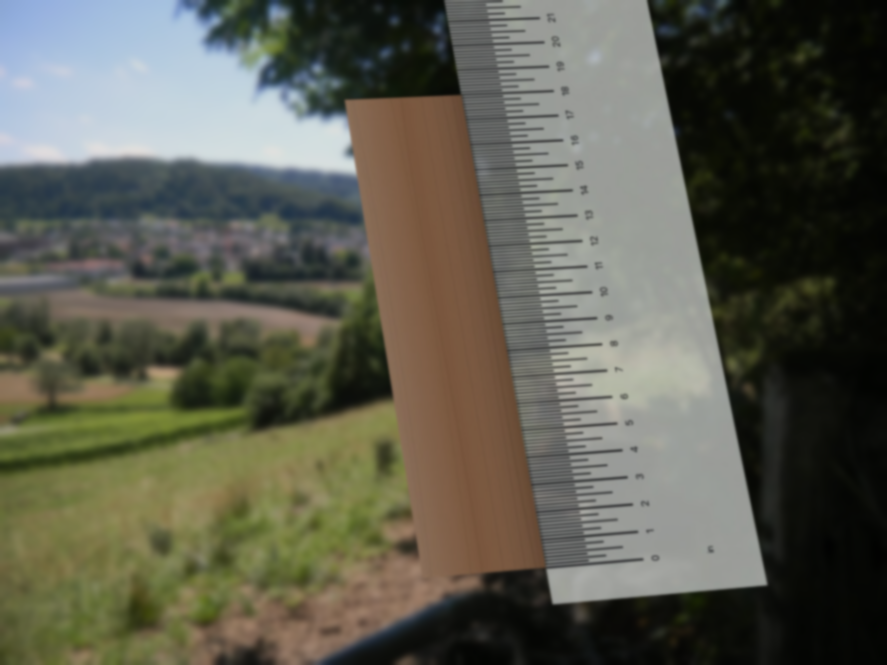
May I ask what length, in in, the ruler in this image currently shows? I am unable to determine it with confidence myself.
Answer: 18 in
